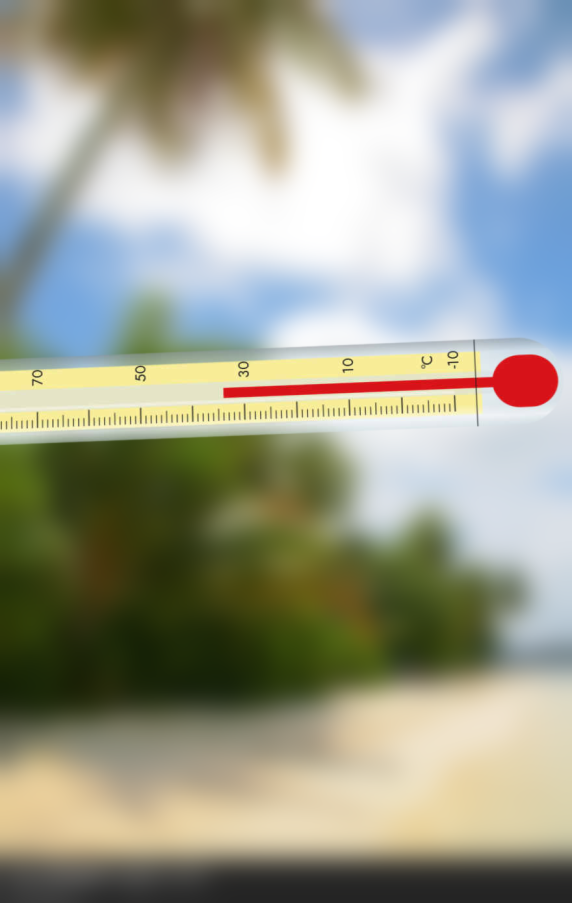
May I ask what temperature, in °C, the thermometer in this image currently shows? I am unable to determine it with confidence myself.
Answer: 34 °C
